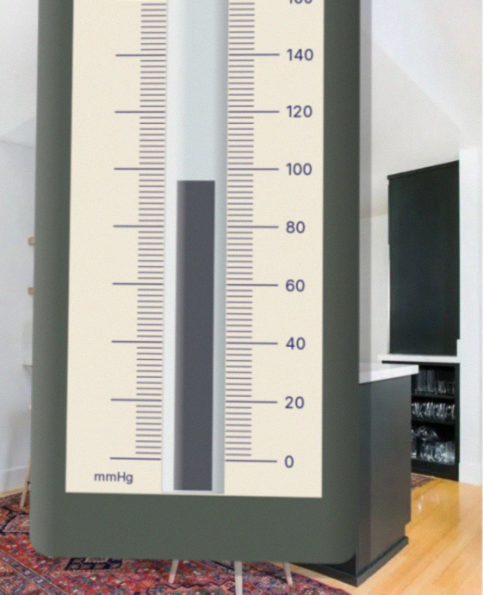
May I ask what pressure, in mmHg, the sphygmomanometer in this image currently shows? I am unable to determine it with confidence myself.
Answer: 96 mmHg
